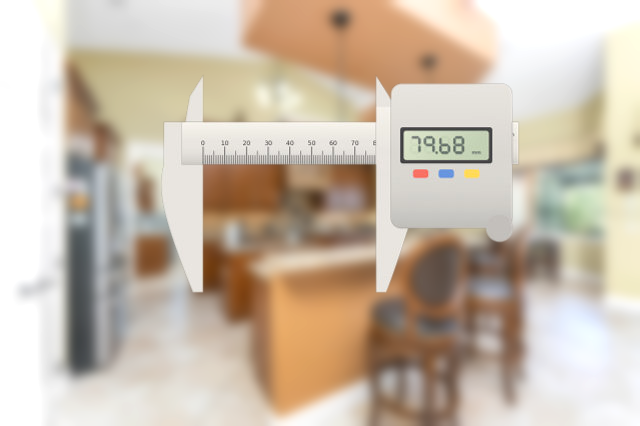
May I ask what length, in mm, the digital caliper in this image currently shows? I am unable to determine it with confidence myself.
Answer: 79.68 mm
